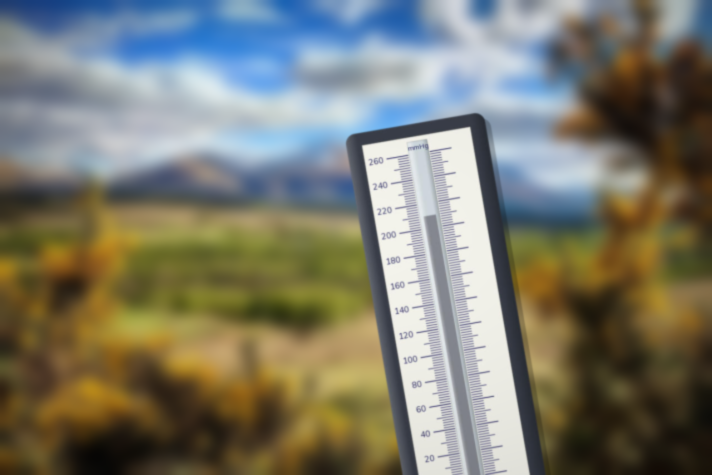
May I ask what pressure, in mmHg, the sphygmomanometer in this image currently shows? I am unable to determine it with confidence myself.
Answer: 210 mmHg
